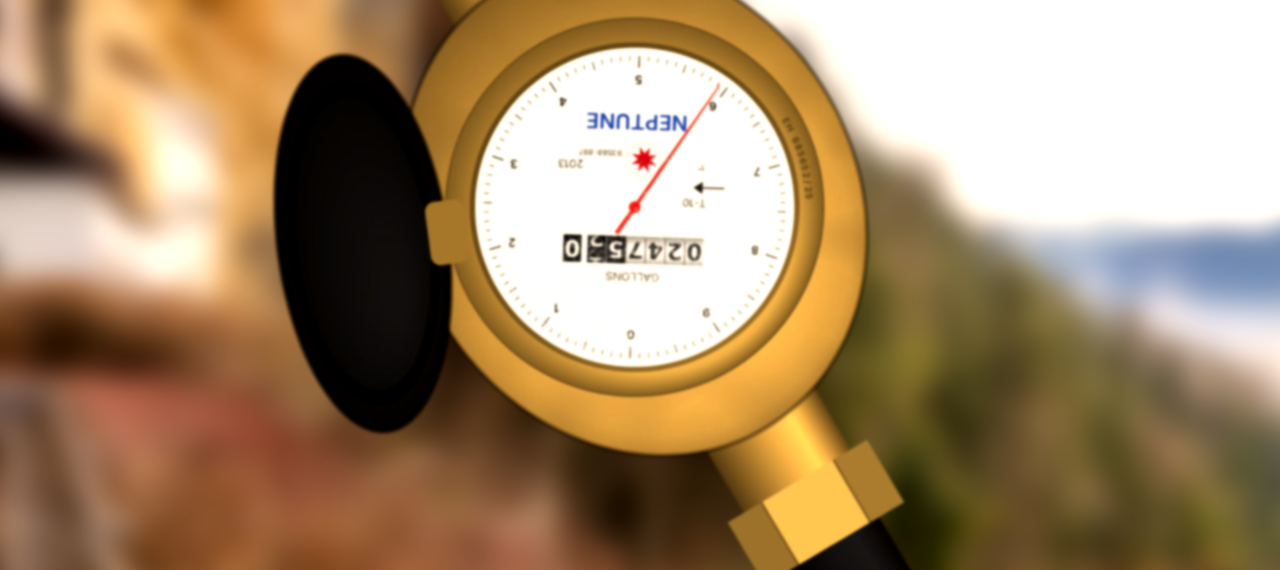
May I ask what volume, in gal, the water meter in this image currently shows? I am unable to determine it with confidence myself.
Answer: 247515.9 gal
